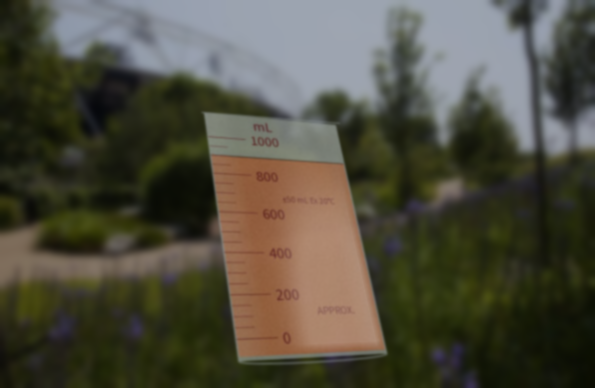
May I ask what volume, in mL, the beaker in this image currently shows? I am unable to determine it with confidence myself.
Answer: 900 mL
